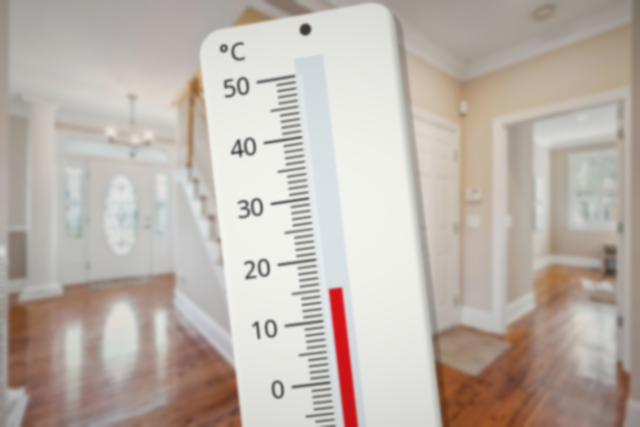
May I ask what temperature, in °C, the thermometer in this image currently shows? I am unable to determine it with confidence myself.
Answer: 15 °C
